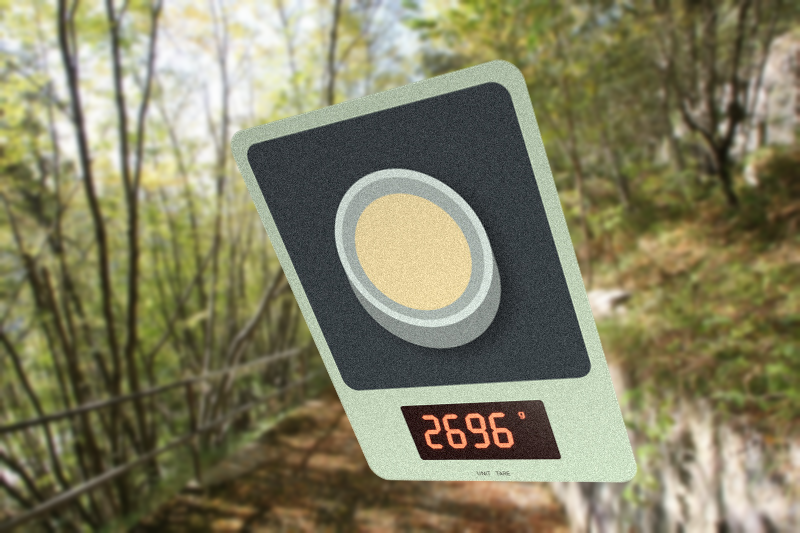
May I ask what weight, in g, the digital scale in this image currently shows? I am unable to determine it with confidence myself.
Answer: 2696 g
